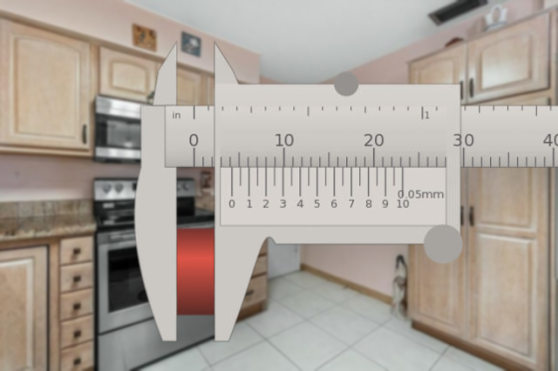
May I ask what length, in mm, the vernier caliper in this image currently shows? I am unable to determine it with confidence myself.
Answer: 4.2 mm
